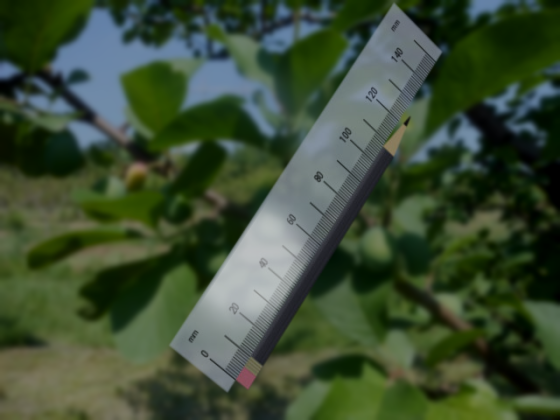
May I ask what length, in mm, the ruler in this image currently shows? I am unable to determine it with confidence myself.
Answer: 125 mm
